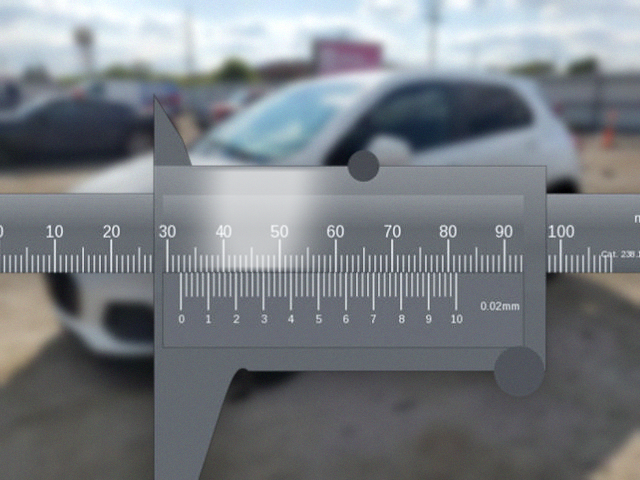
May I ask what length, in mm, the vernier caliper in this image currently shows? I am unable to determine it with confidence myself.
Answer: 32.4 mm
